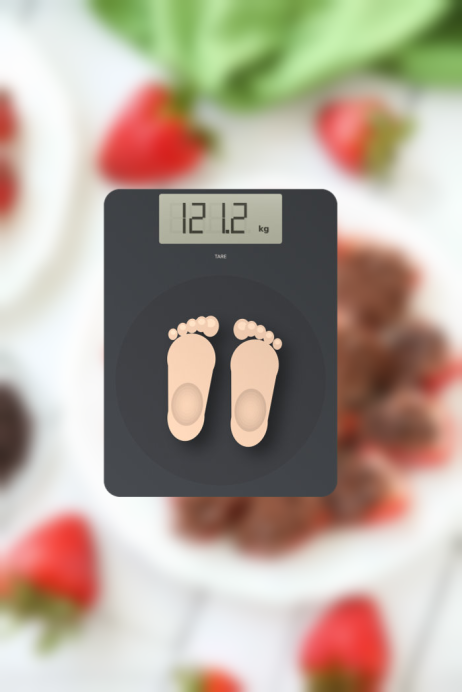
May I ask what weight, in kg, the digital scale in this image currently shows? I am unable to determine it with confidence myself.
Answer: 121.2 kg
